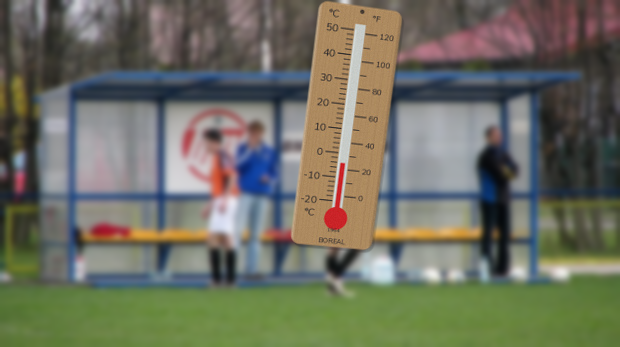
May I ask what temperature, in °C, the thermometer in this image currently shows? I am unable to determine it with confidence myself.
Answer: -4 °C
